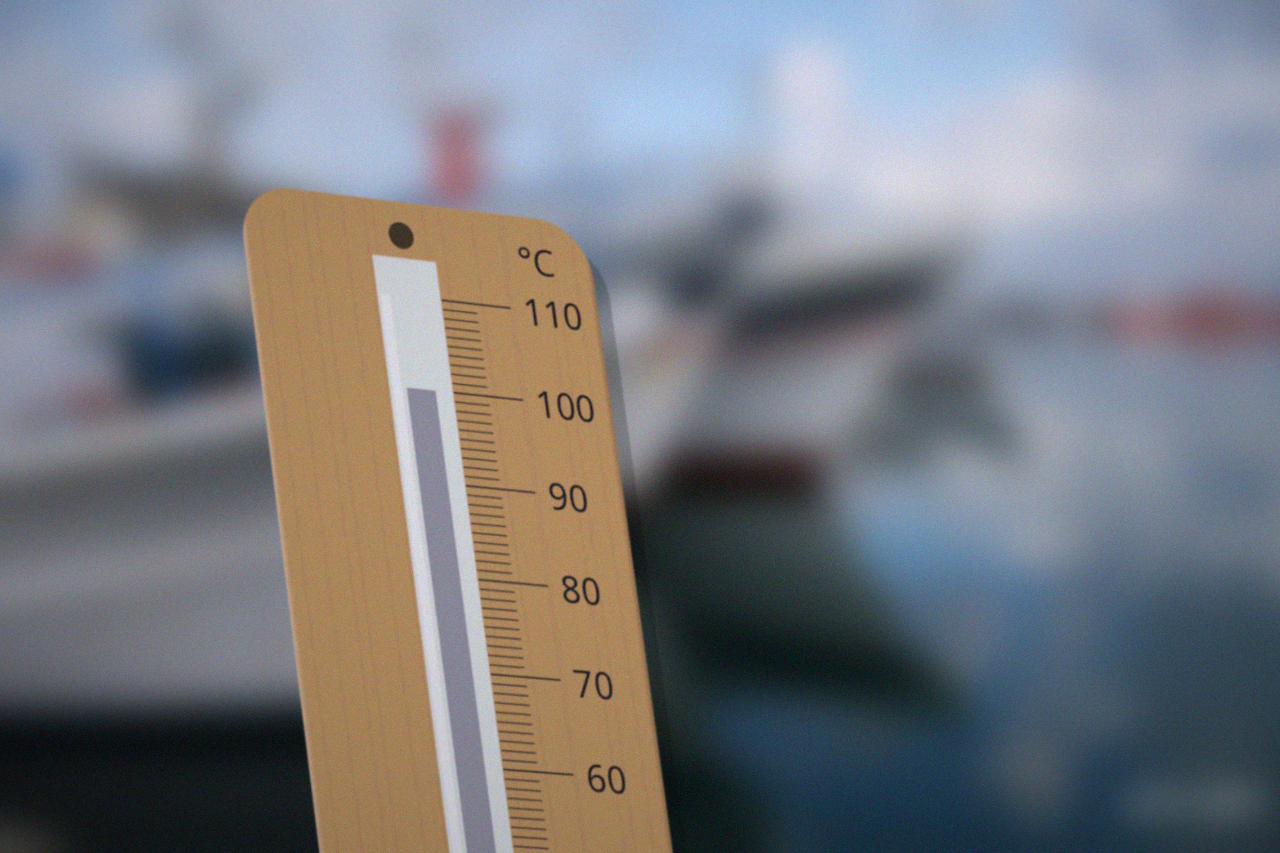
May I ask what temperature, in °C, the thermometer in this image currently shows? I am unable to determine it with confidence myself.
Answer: 100 °C
